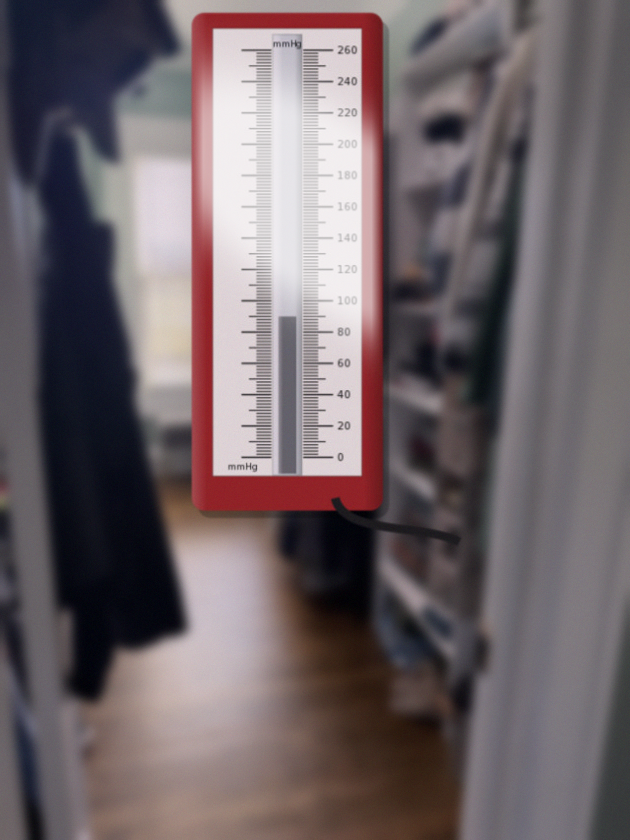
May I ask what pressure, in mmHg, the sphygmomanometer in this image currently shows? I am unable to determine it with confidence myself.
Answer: 90 mmHg
